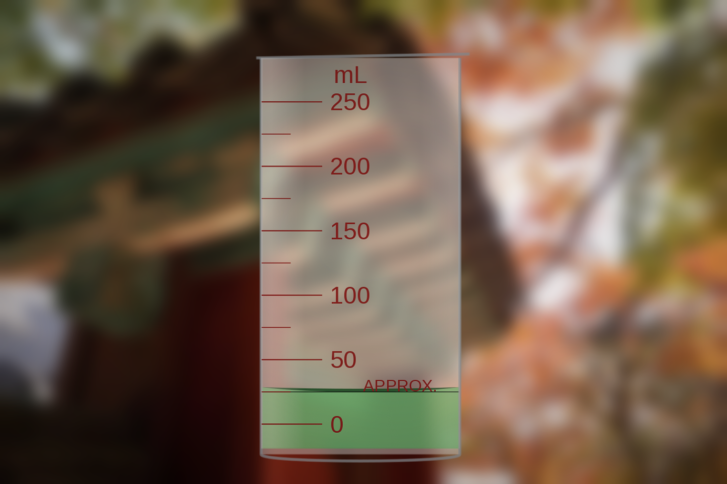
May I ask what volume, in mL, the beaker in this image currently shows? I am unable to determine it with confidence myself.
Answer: 25 mL
